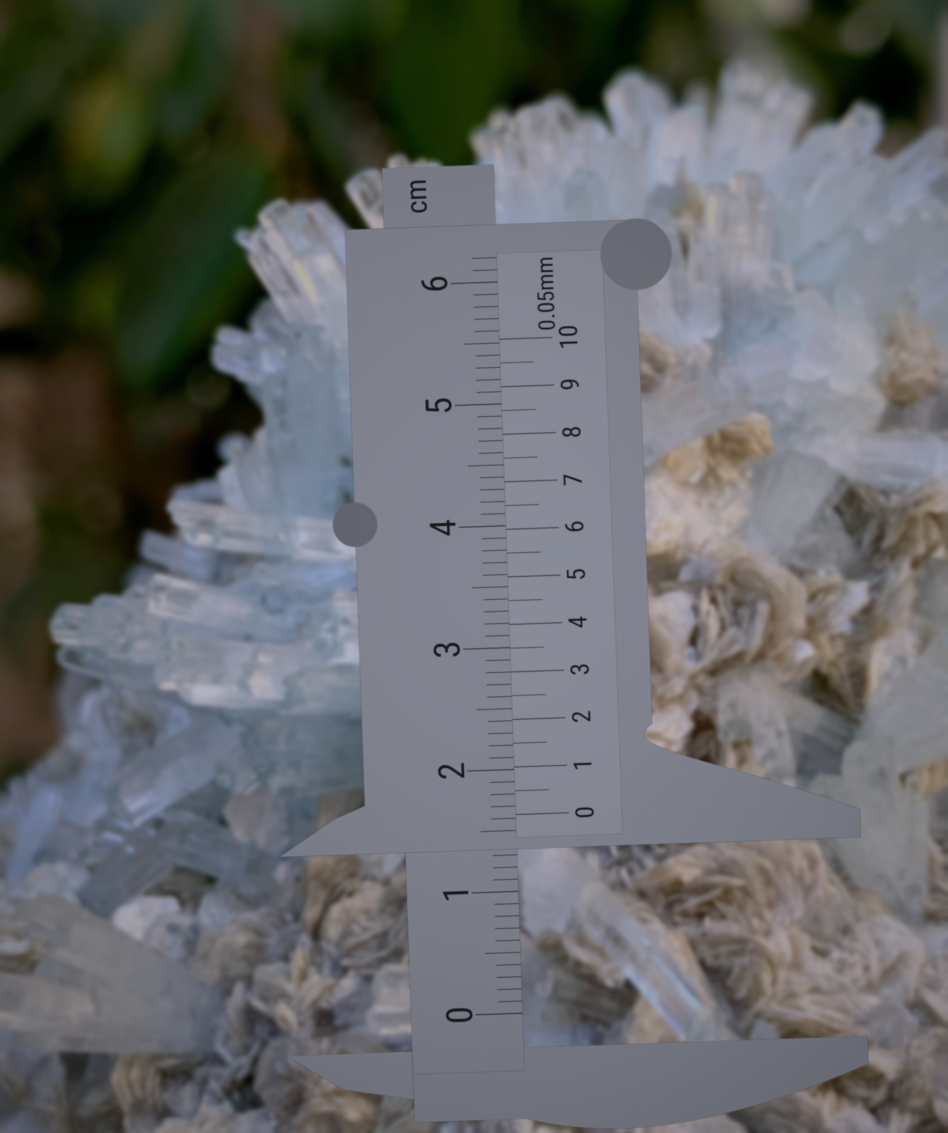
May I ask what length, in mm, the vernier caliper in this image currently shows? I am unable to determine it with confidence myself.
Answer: 16.3 mm
